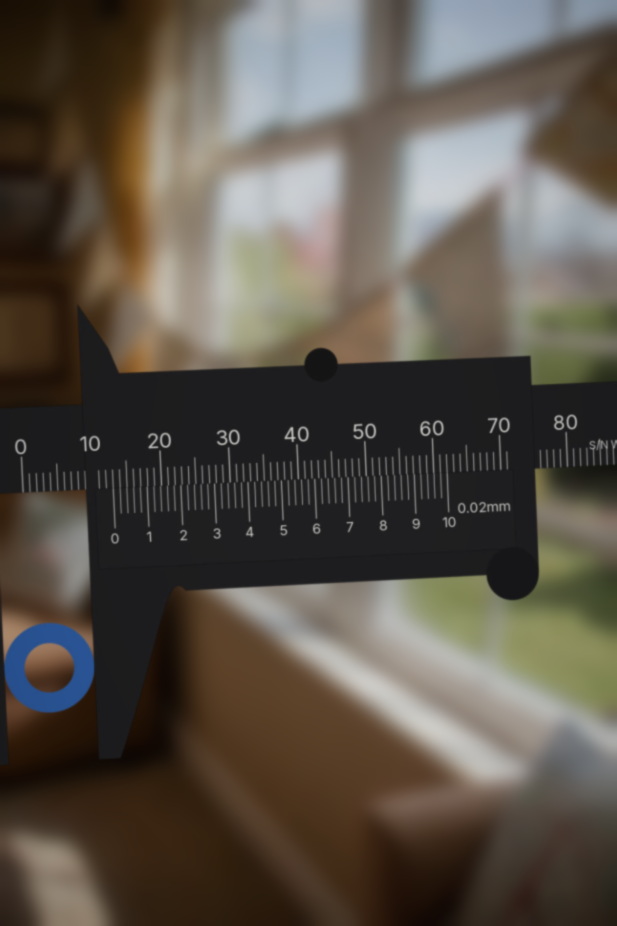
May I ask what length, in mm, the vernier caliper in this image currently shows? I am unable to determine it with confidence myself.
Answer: 13.0 mm
